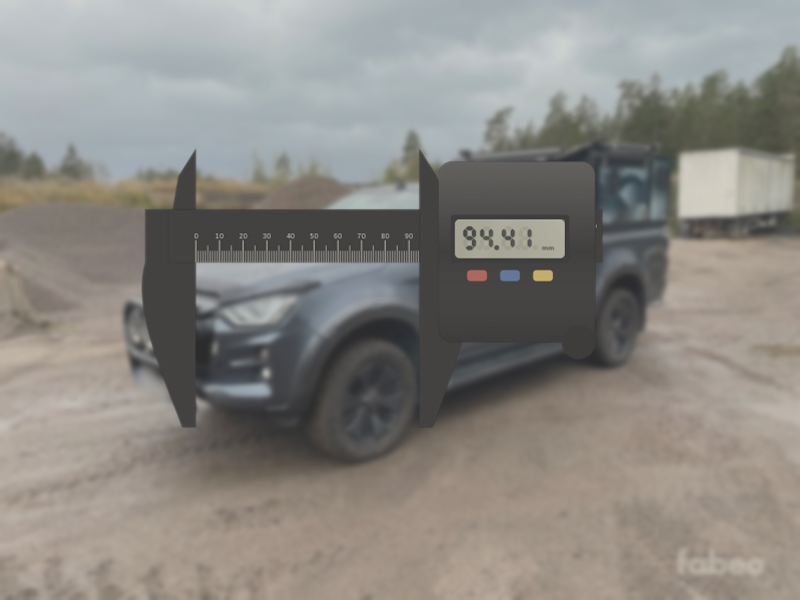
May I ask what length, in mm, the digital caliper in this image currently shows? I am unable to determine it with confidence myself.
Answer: 94.41 mm
